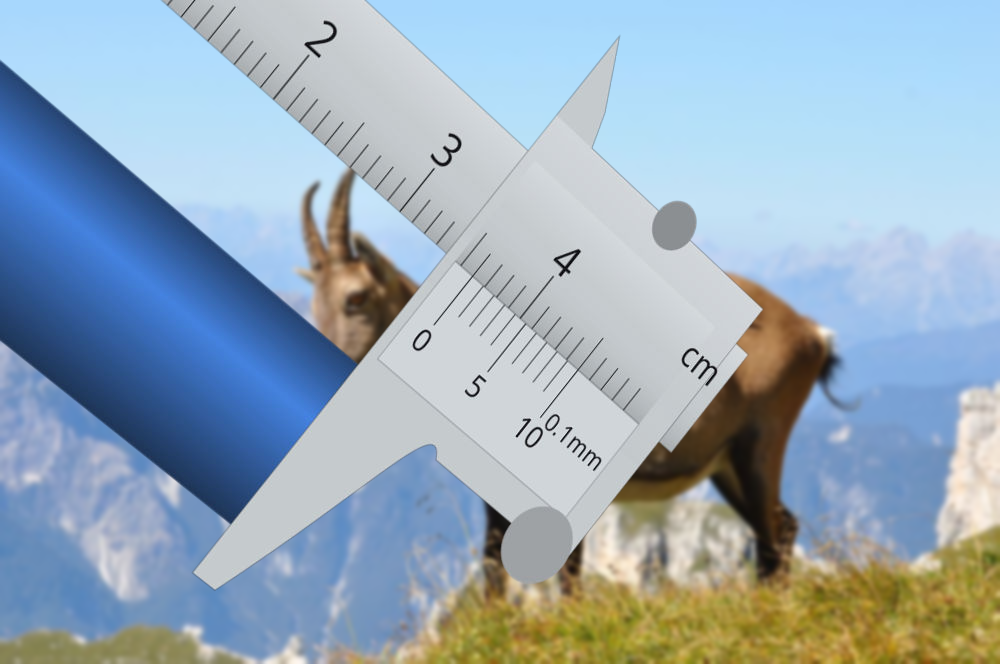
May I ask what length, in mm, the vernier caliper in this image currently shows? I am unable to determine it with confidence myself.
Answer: 36.0 mm
